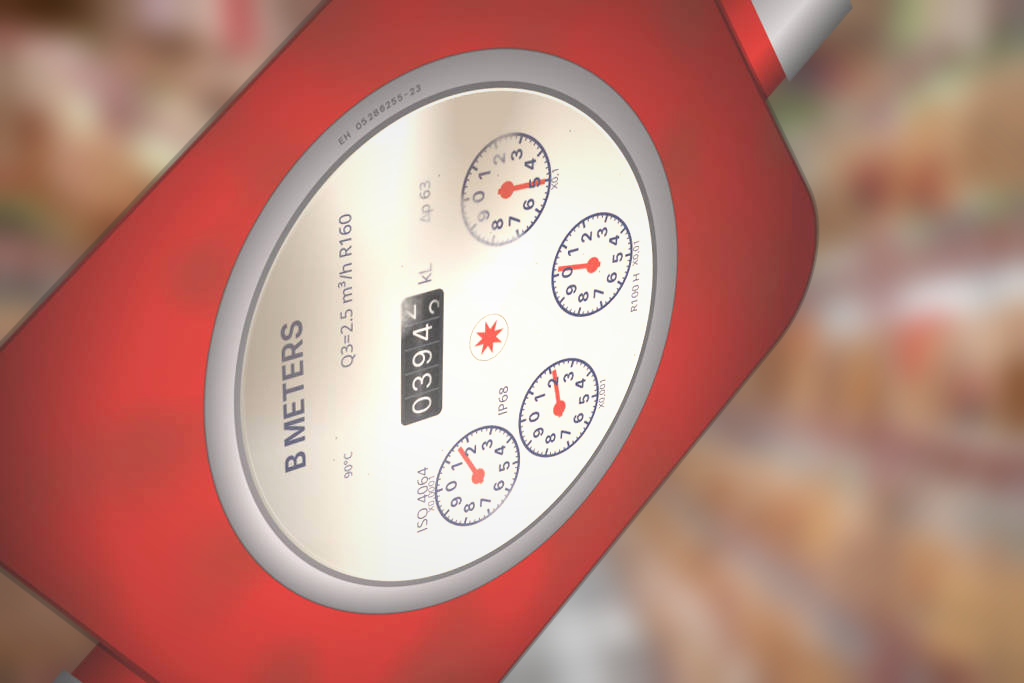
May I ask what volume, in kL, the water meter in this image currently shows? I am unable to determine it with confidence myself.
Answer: 3942.5021 kL
